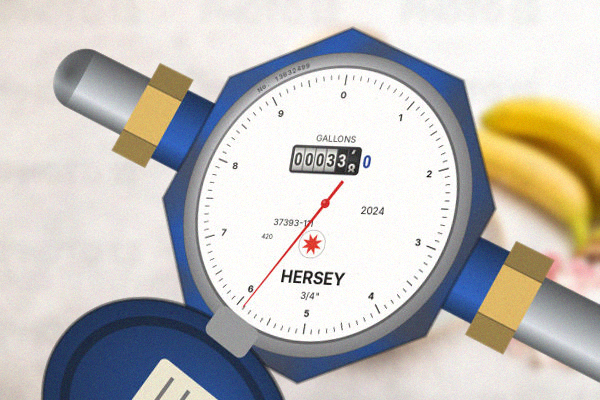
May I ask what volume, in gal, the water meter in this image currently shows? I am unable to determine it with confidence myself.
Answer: 3375.9 gal
